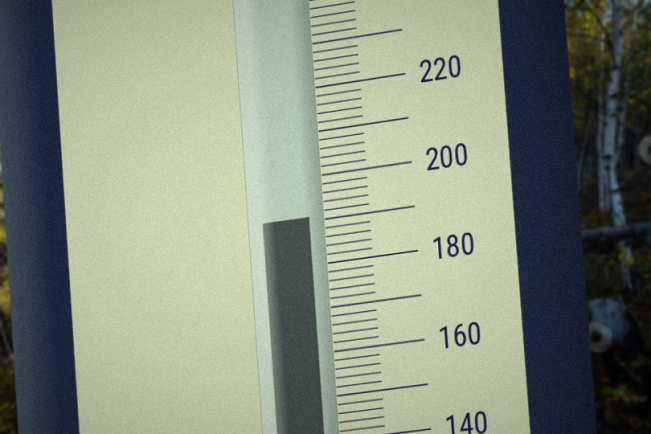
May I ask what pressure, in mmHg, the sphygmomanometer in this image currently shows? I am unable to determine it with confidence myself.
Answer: 191 mmHg
